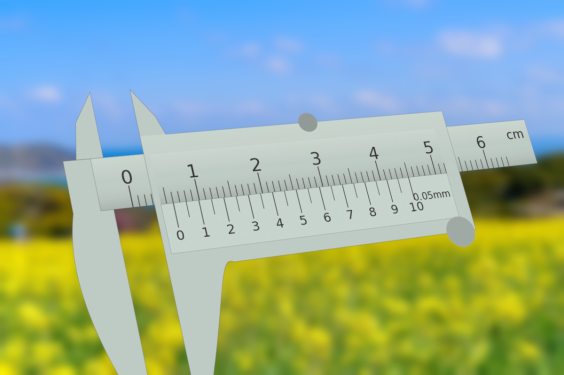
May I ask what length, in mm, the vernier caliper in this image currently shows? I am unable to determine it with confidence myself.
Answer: 6.0 mm
